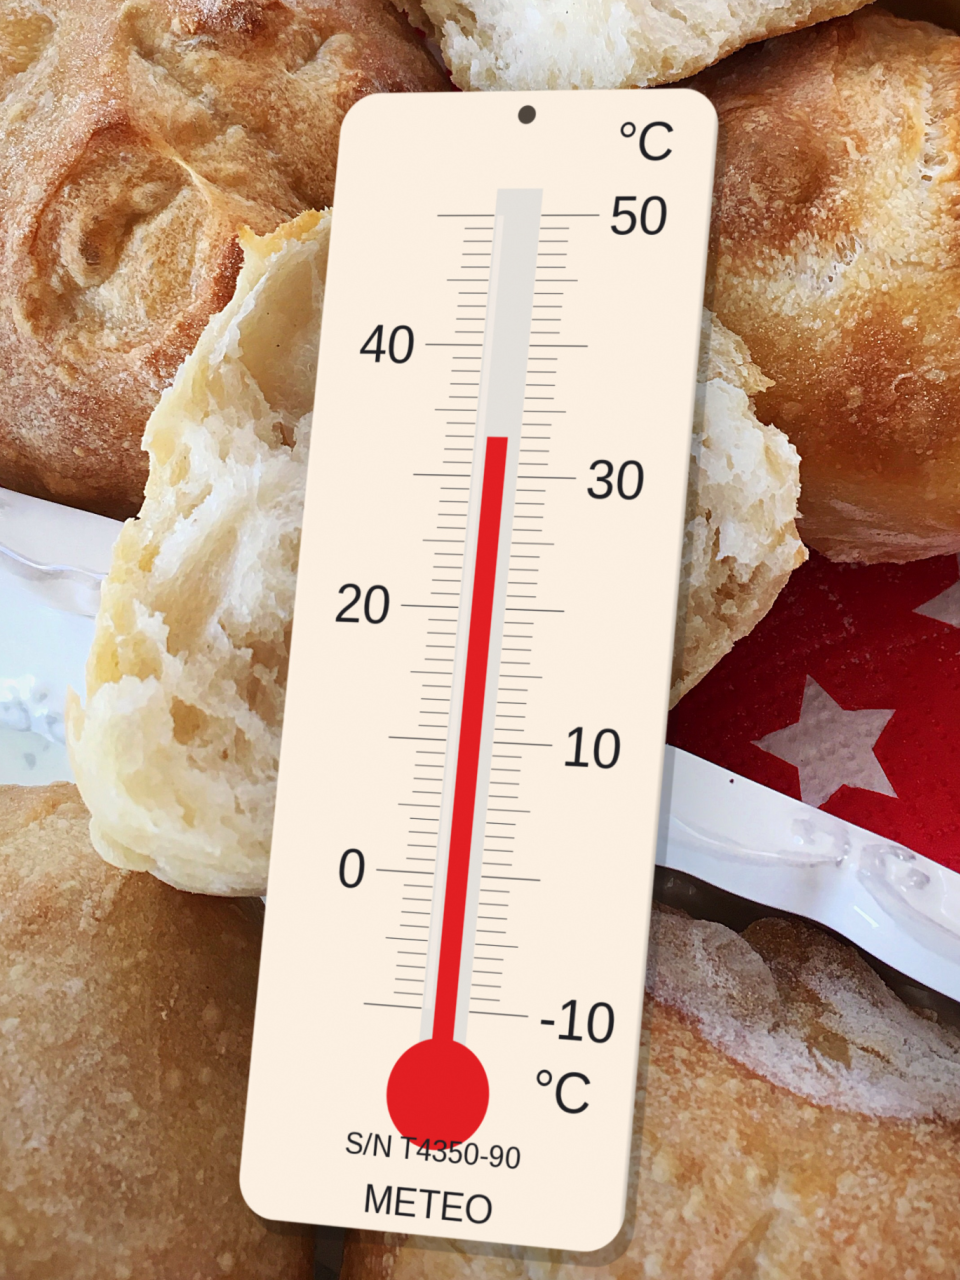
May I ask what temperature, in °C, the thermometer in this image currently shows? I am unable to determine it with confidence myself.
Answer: 33 °C
